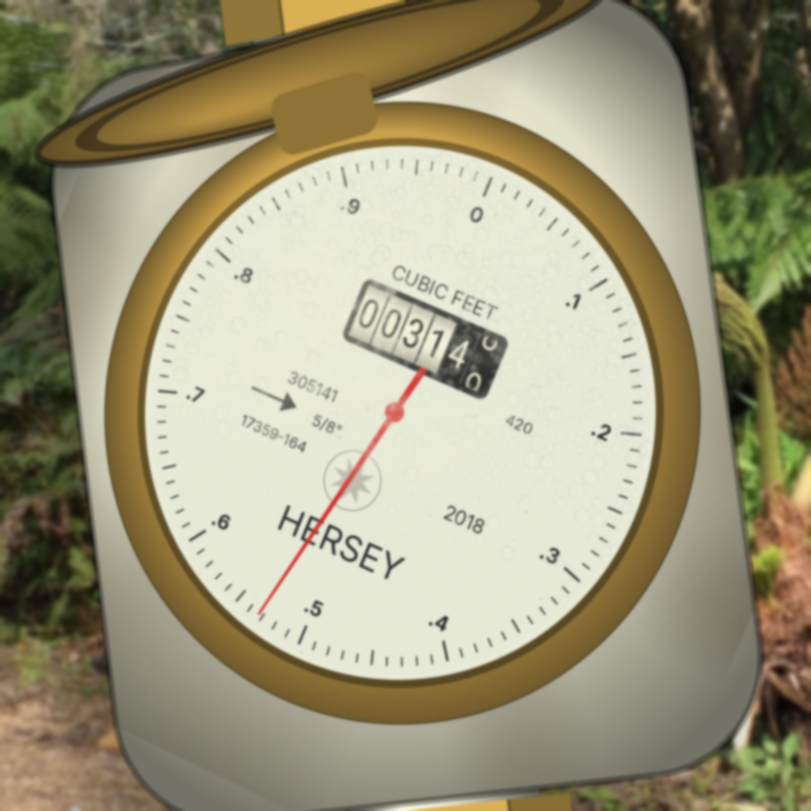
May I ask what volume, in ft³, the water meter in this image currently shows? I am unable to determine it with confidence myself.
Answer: 3148.53 ft³
